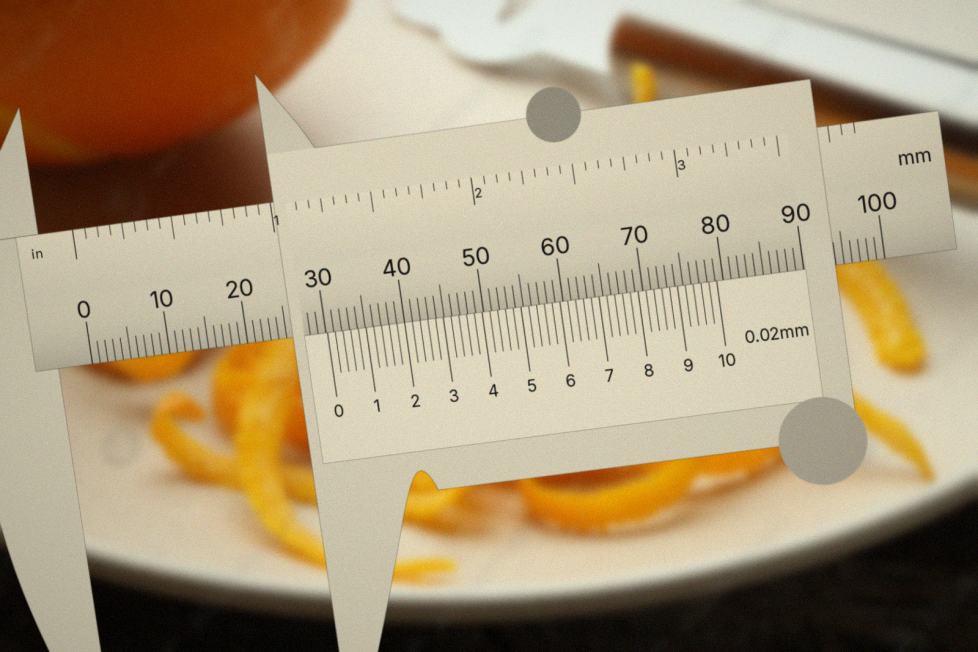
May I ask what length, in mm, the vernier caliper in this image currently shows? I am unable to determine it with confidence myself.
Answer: 30.2 mm
